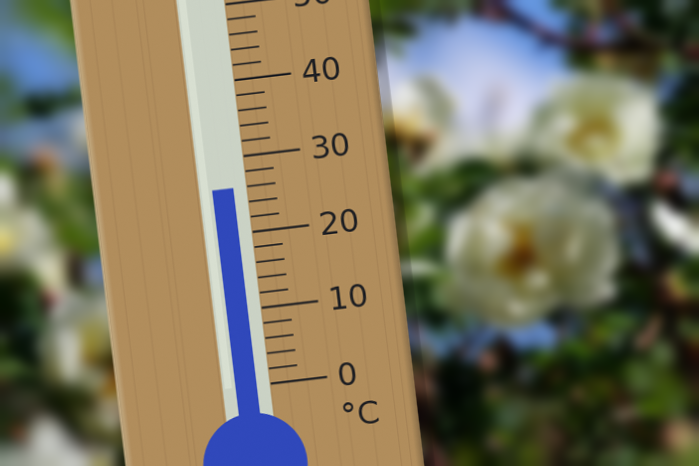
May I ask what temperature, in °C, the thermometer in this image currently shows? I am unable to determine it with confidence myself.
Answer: 26 °C
